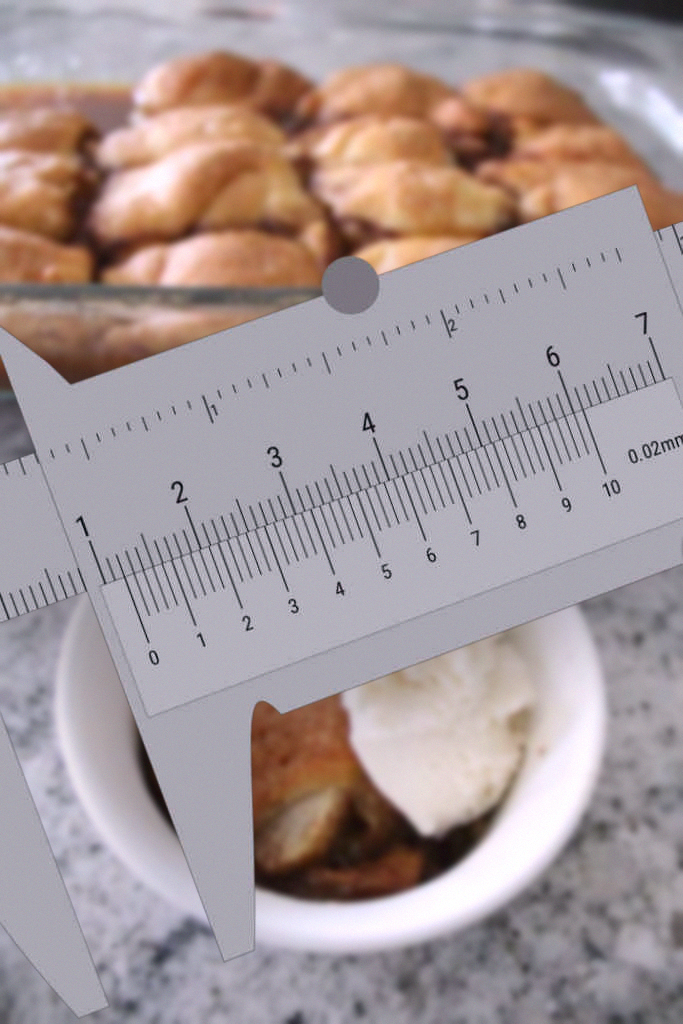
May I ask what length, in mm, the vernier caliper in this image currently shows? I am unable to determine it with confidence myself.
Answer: 12.0 mm
